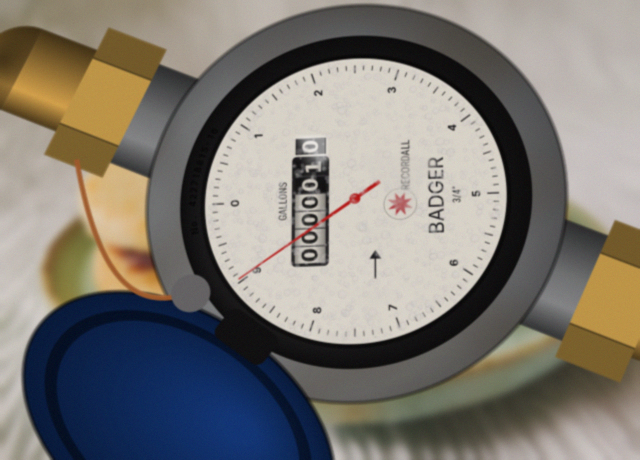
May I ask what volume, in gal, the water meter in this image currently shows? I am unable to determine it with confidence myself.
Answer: 9.0 gal
